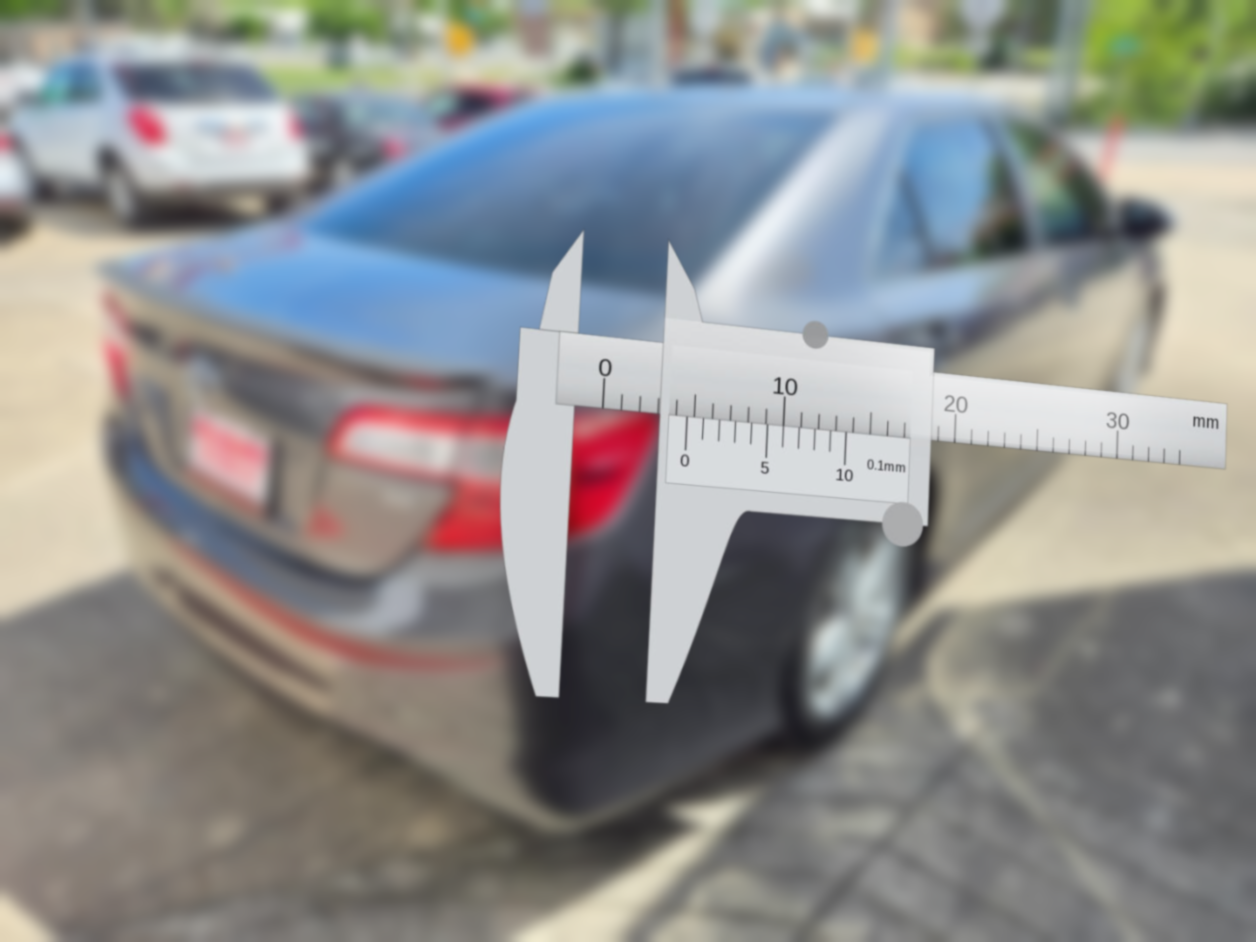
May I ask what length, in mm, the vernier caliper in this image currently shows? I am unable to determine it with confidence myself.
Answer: 4.6 mm
